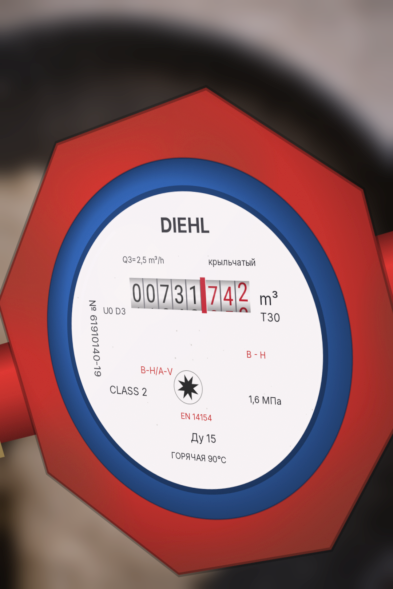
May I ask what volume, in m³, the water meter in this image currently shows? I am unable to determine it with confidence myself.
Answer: 731.742 m³
